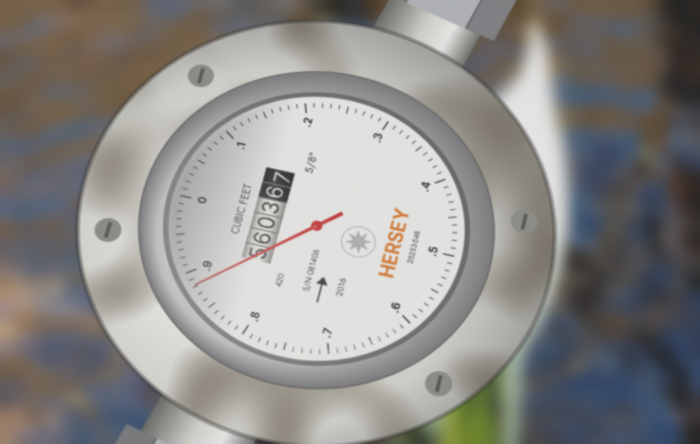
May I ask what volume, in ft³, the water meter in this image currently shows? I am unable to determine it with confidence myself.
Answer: 560366.88 ft³
